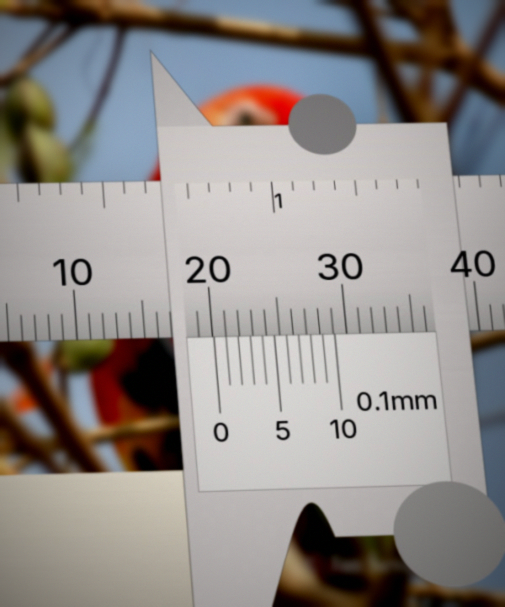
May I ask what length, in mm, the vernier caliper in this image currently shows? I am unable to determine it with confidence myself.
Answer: 20.1 mm
